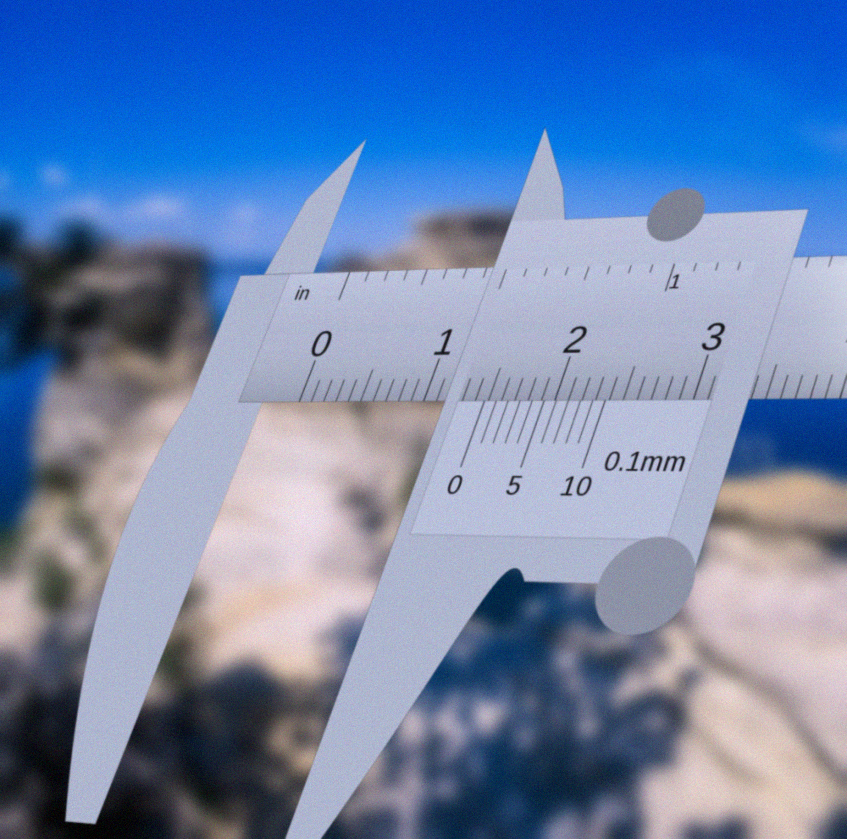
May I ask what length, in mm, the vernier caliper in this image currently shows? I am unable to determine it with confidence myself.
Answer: 14.7 mm
